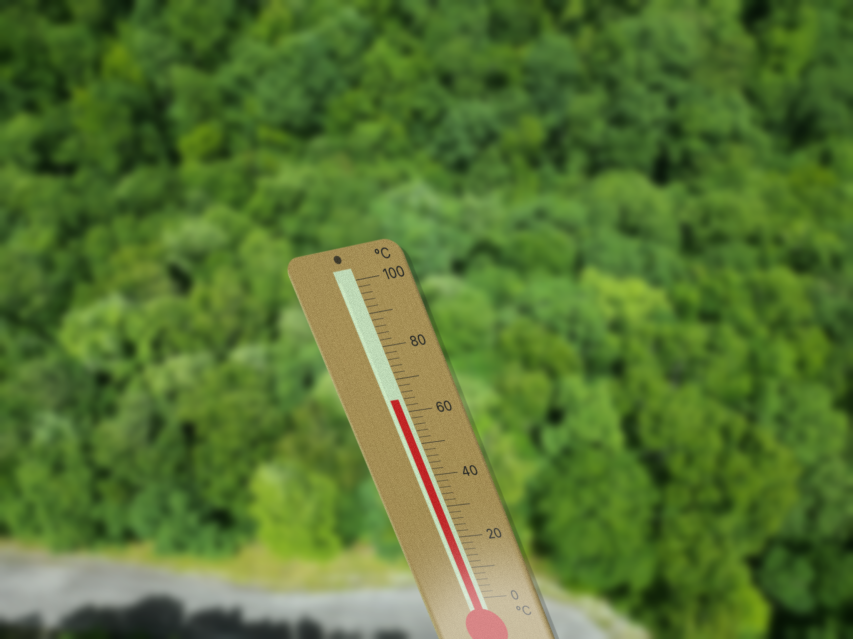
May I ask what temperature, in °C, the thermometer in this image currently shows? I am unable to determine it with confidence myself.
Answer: 64 °C
